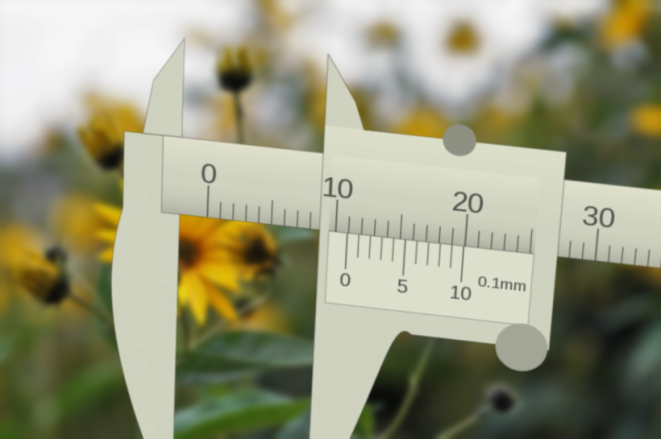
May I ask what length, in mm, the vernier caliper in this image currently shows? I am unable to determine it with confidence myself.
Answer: 10.9 mm
